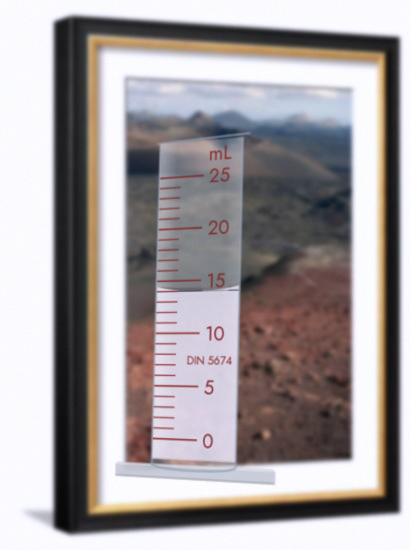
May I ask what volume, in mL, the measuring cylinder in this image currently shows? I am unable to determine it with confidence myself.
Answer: 14 mL
